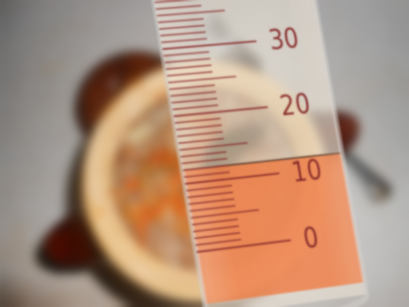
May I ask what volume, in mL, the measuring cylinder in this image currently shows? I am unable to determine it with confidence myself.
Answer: 12 mL
